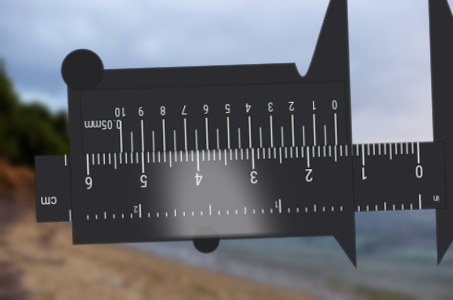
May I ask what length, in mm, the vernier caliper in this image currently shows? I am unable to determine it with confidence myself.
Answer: 14.8 mm
